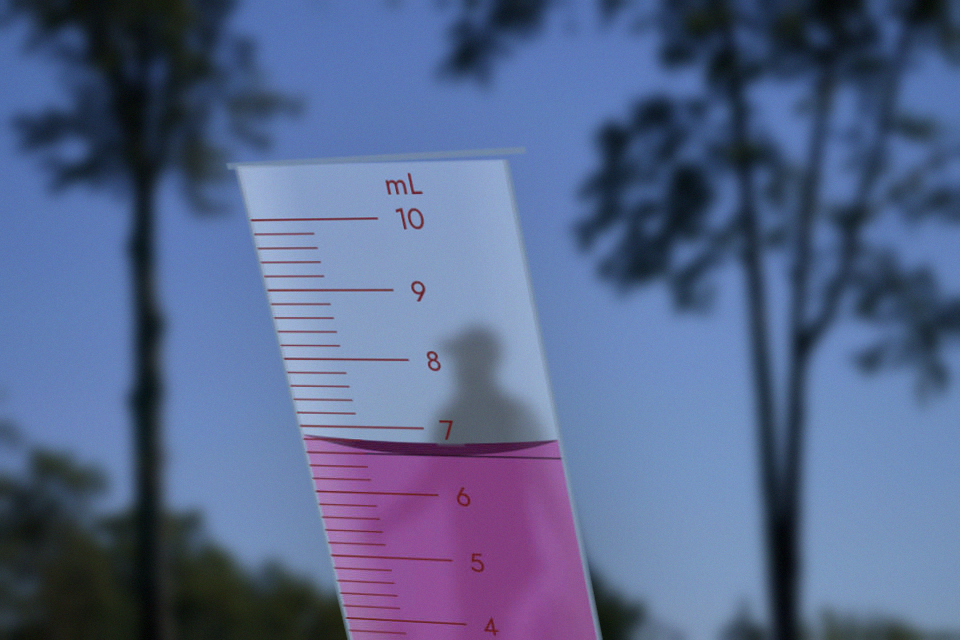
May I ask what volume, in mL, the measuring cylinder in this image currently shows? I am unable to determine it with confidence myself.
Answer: 6.6 mL
